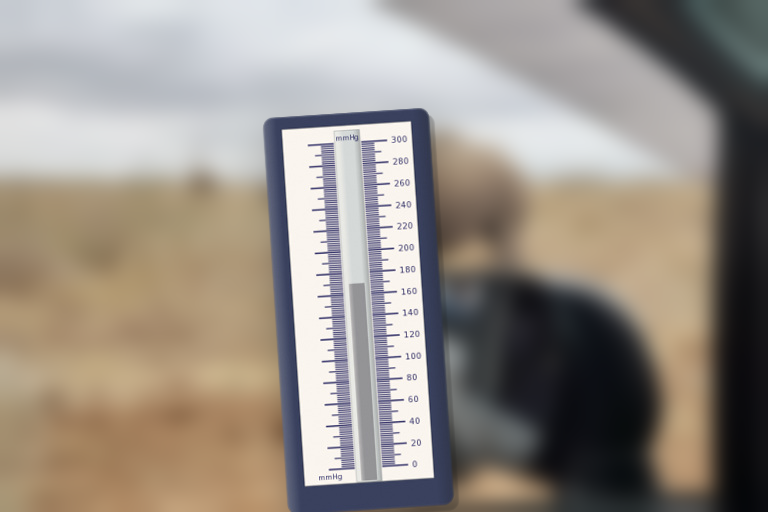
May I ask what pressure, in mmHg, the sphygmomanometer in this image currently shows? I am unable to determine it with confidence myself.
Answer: 170 mmHg
